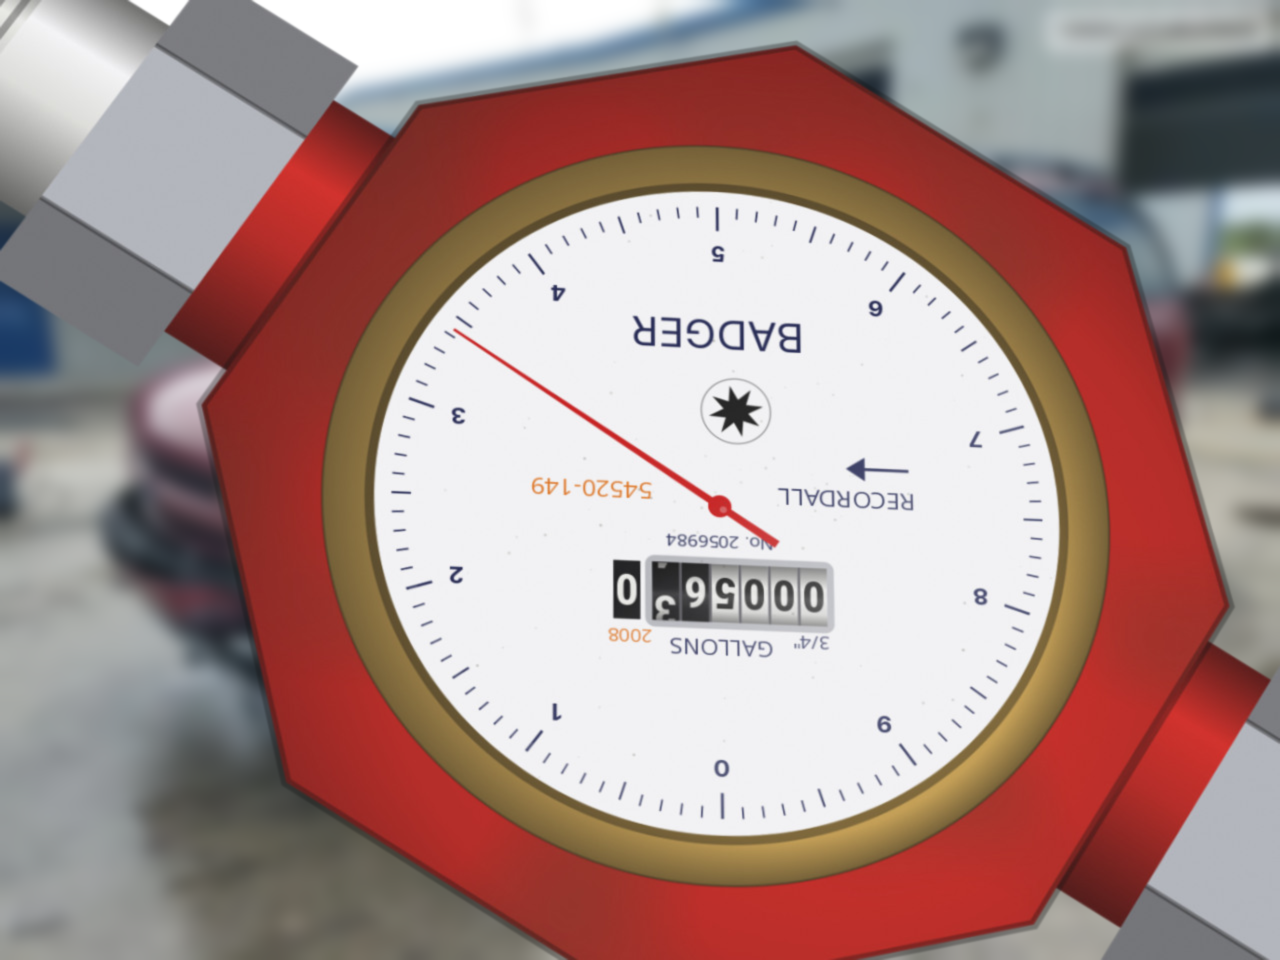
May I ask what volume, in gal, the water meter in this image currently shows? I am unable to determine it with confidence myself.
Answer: 5633.4 gal
